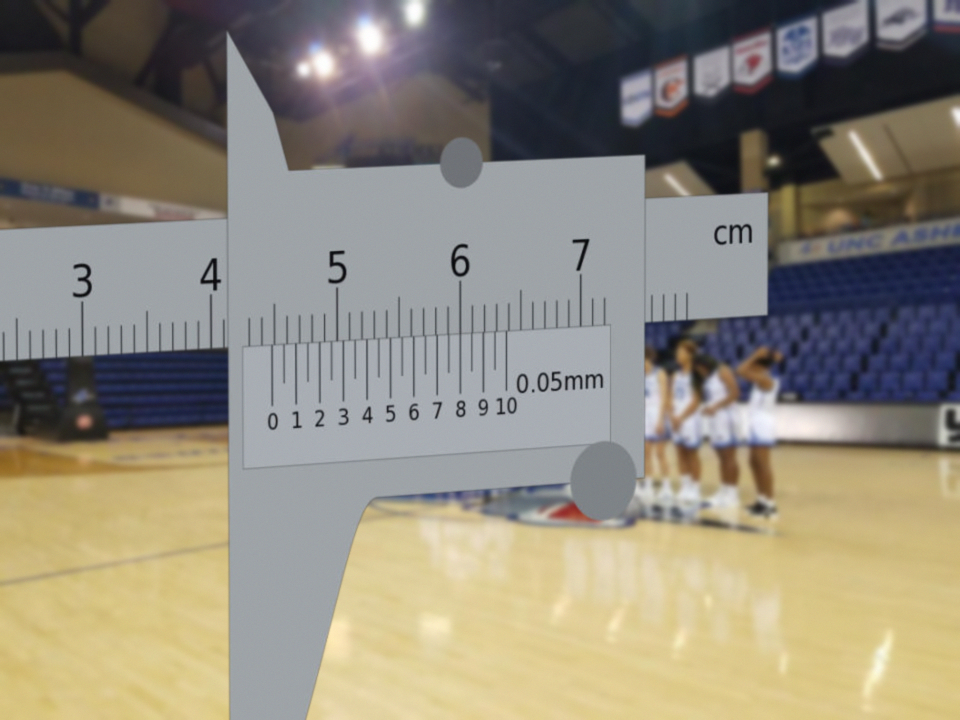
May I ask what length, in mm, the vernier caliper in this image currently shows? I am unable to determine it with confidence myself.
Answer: 44.8 mm
